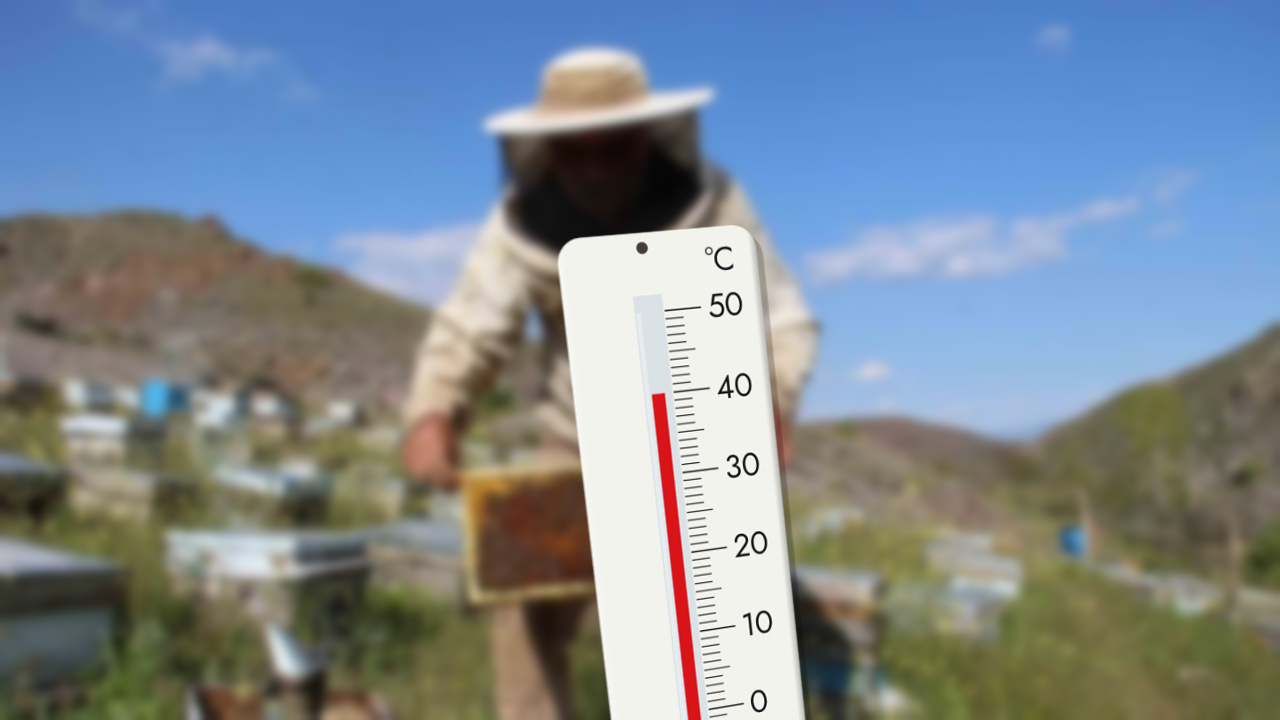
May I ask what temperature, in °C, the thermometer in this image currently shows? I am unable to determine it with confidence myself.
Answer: 40 °C
